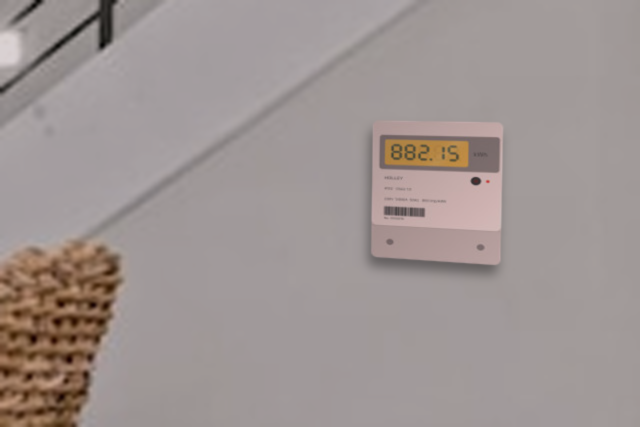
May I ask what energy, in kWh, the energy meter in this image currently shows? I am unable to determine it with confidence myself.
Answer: 882.15 kWh
